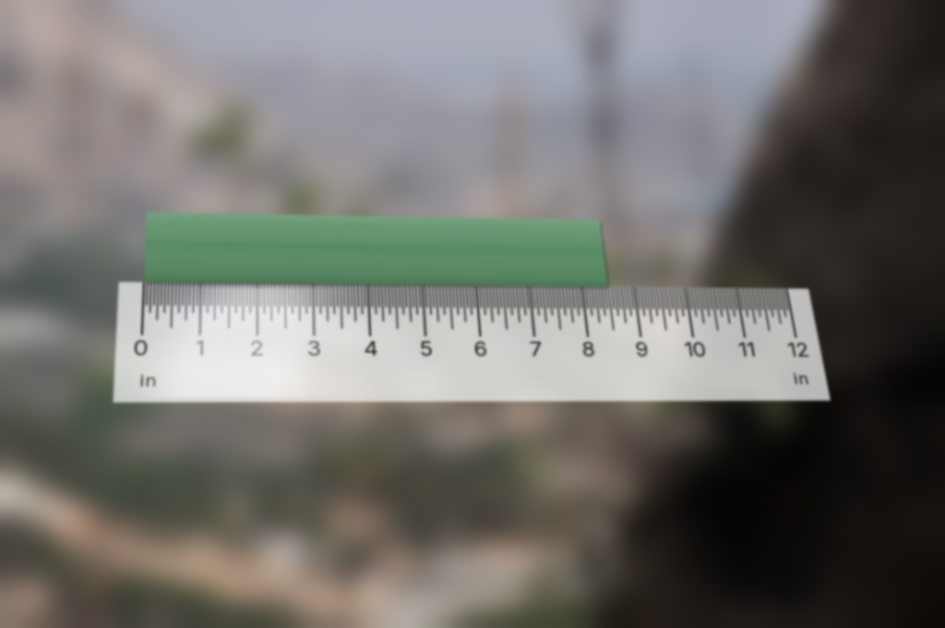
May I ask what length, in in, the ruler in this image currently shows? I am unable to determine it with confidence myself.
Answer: 8.5 in
